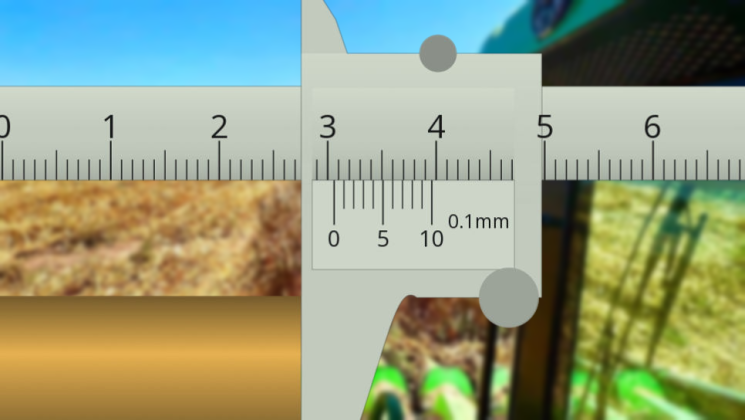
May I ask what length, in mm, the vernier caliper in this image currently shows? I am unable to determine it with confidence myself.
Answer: 30.6 mm
